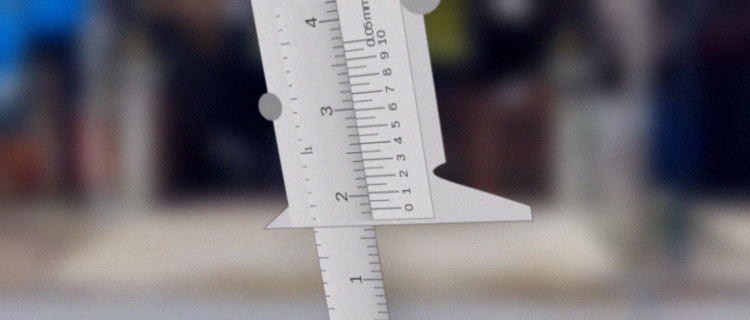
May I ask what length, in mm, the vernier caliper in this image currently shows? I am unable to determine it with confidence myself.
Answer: 18.4 mm
